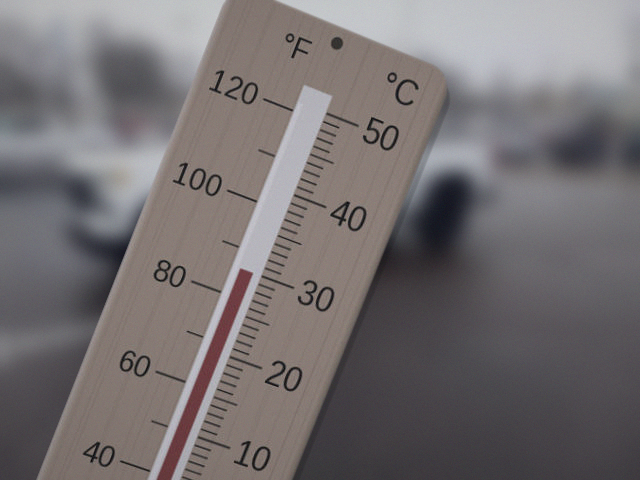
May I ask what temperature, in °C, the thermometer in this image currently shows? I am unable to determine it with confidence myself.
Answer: 30 °C
